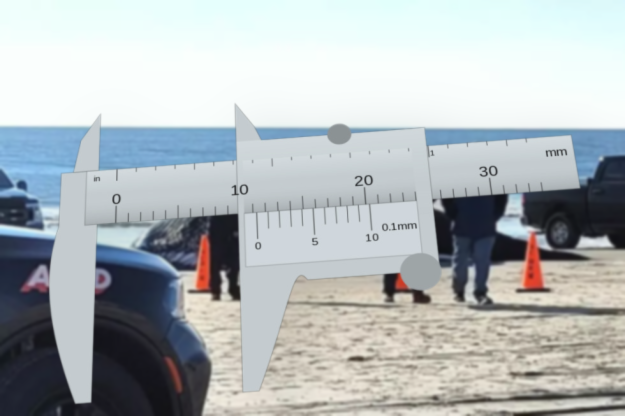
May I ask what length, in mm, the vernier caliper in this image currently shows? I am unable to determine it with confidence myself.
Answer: 11.3 mm
